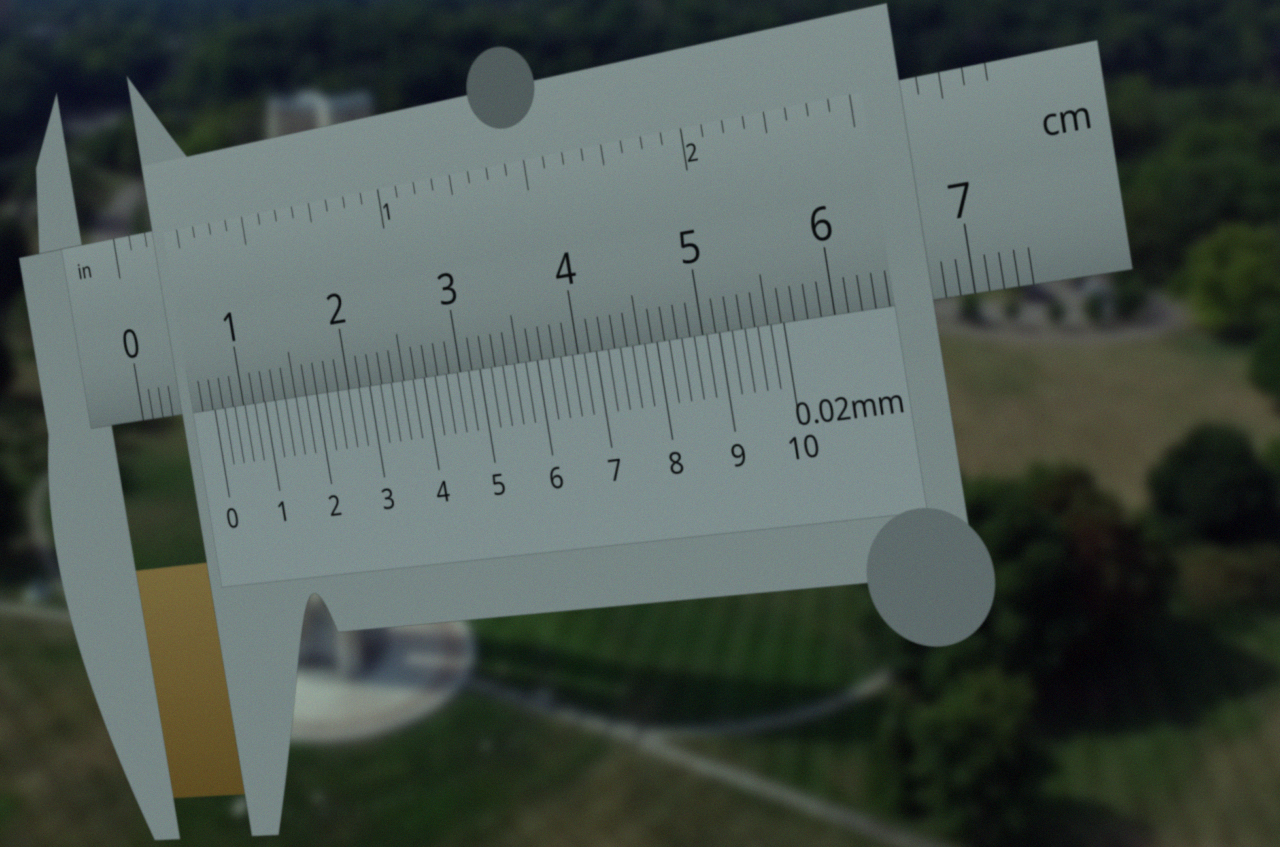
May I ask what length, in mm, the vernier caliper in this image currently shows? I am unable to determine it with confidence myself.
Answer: 7.2 mm
